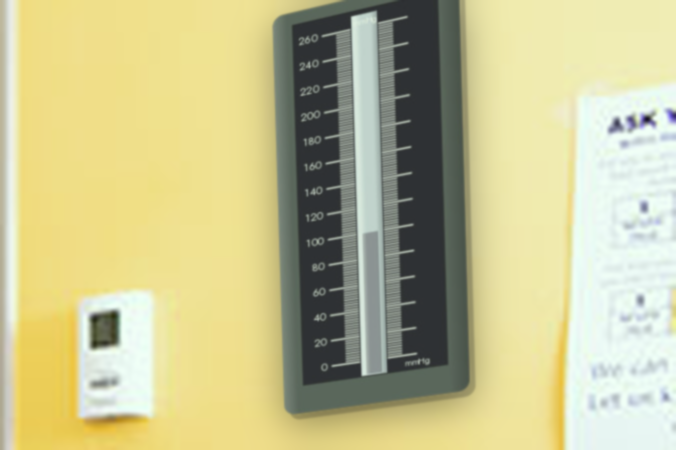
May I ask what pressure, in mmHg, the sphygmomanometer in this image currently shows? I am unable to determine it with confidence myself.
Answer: 100 mmHg
